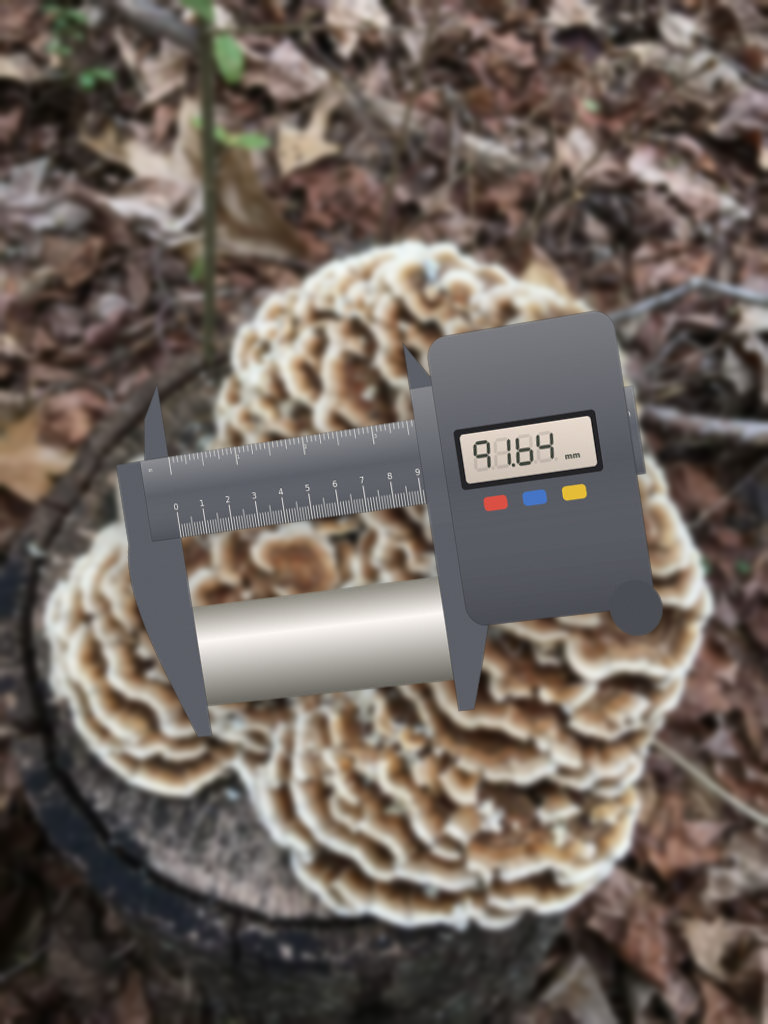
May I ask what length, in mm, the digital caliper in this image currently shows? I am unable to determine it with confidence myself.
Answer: 91.64 mm
